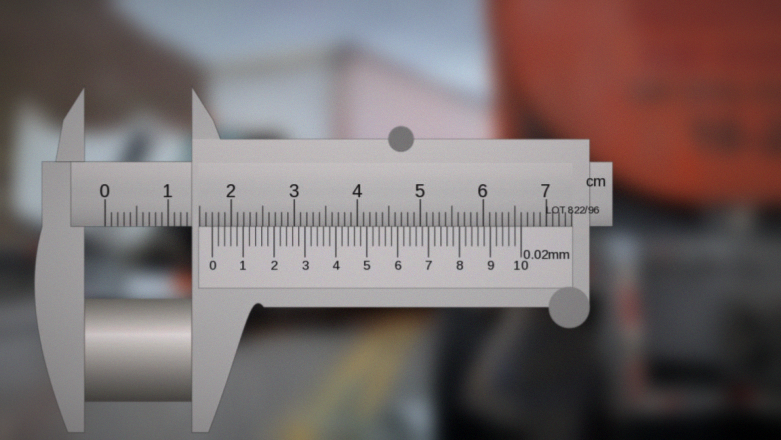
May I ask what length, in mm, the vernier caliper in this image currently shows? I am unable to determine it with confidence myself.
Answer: 17.0 mm
